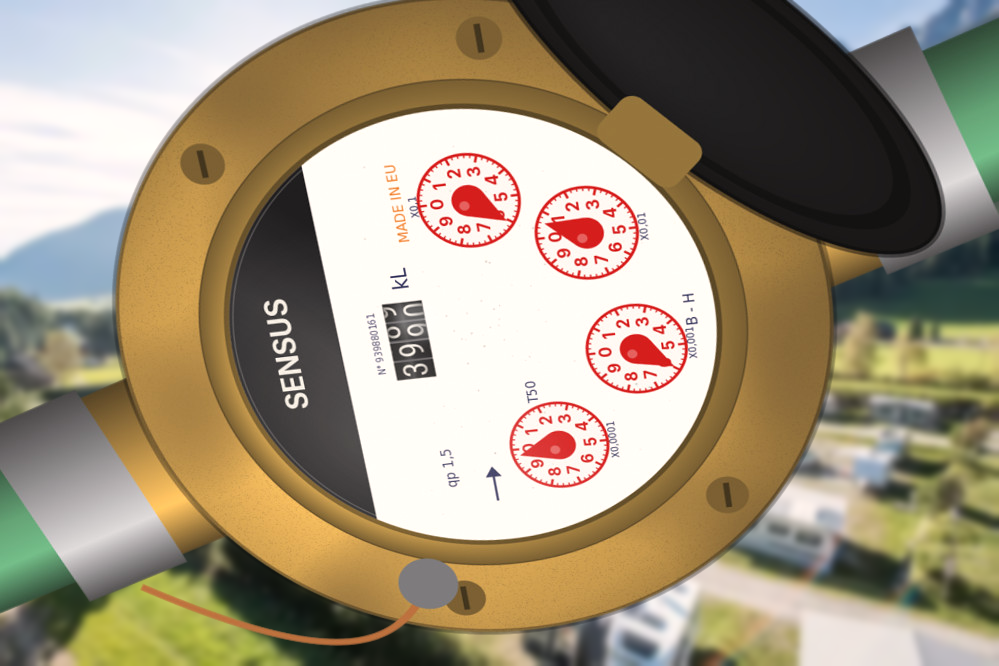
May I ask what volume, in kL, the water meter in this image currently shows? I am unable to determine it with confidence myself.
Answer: 3989.6059 kL
